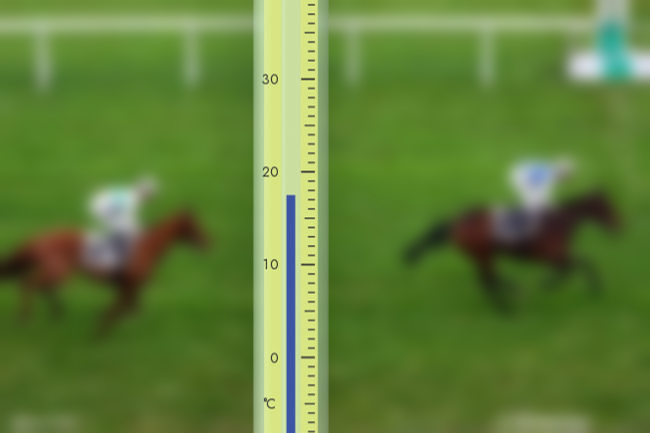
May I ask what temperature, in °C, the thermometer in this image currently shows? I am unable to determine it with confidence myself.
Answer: 17.5 °C
